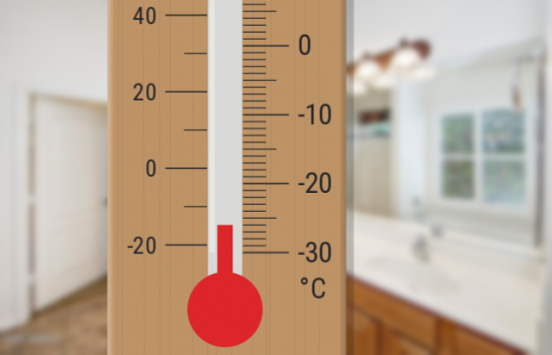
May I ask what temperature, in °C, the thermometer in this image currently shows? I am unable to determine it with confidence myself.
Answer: -26 °C
